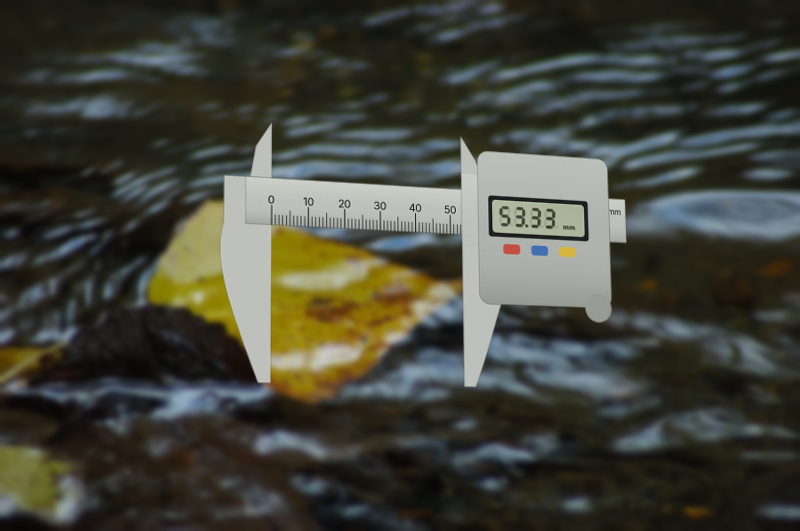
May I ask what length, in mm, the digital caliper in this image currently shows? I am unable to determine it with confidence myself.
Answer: 53.33 mm
